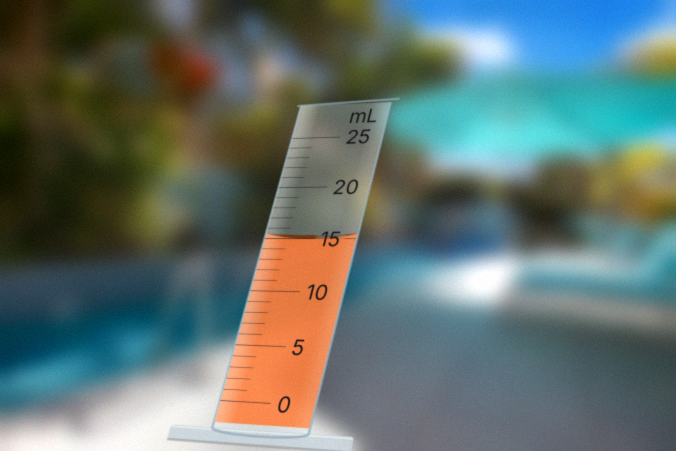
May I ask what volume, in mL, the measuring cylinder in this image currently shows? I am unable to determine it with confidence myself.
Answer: 15 mL
